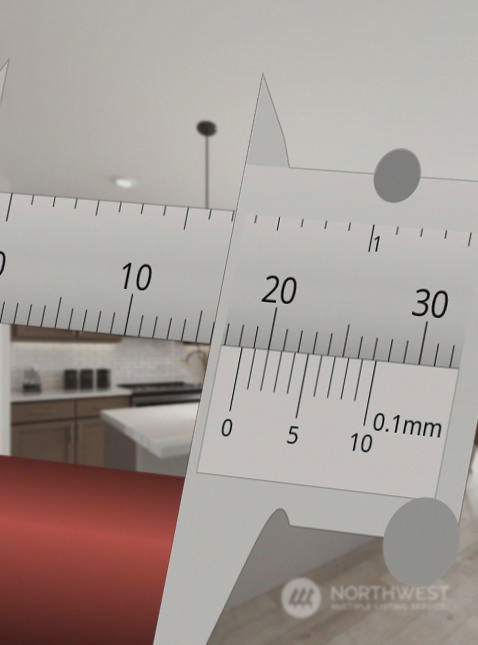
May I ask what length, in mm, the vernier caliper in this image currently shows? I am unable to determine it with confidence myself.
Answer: 18.2 mm
